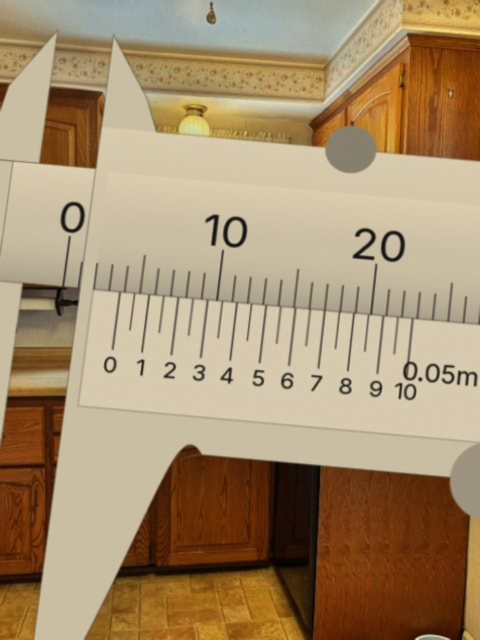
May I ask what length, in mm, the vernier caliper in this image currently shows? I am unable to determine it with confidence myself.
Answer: 3.7 mm
